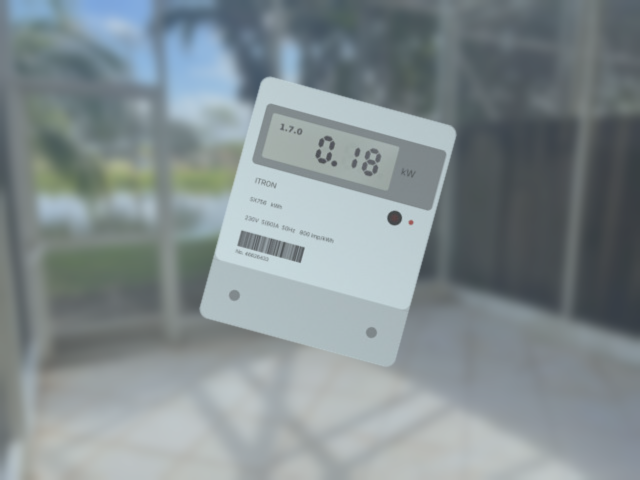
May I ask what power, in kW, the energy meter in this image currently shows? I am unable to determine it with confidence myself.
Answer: 0.18 kW
